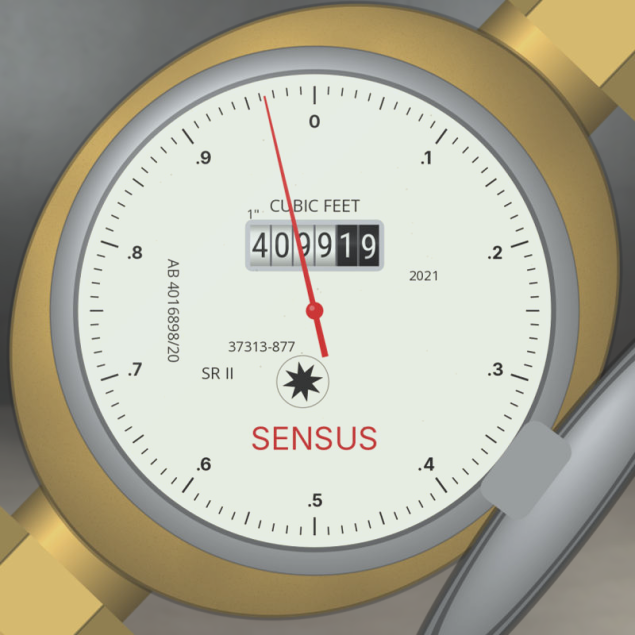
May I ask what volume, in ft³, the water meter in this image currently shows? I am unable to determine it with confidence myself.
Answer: 409918.96 ft³
